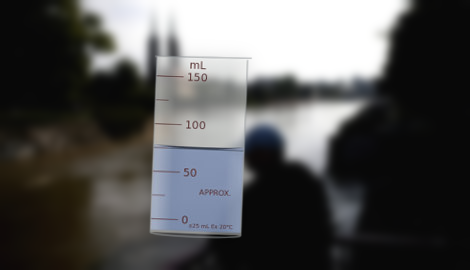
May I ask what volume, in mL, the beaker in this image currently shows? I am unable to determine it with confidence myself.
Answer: 75 mL
